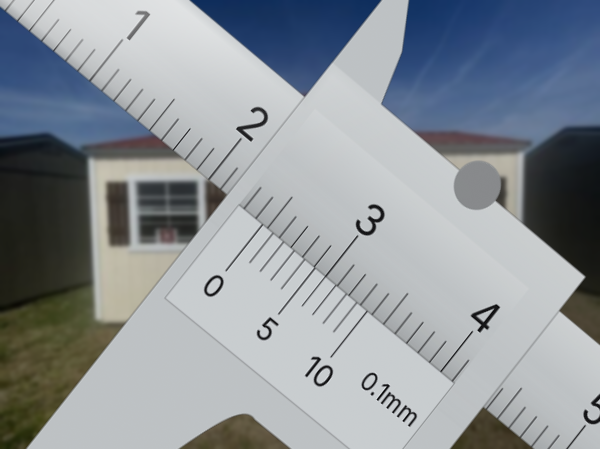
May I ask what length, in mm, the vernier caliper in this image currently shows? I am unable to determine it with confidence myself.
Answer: 24.6 mm
